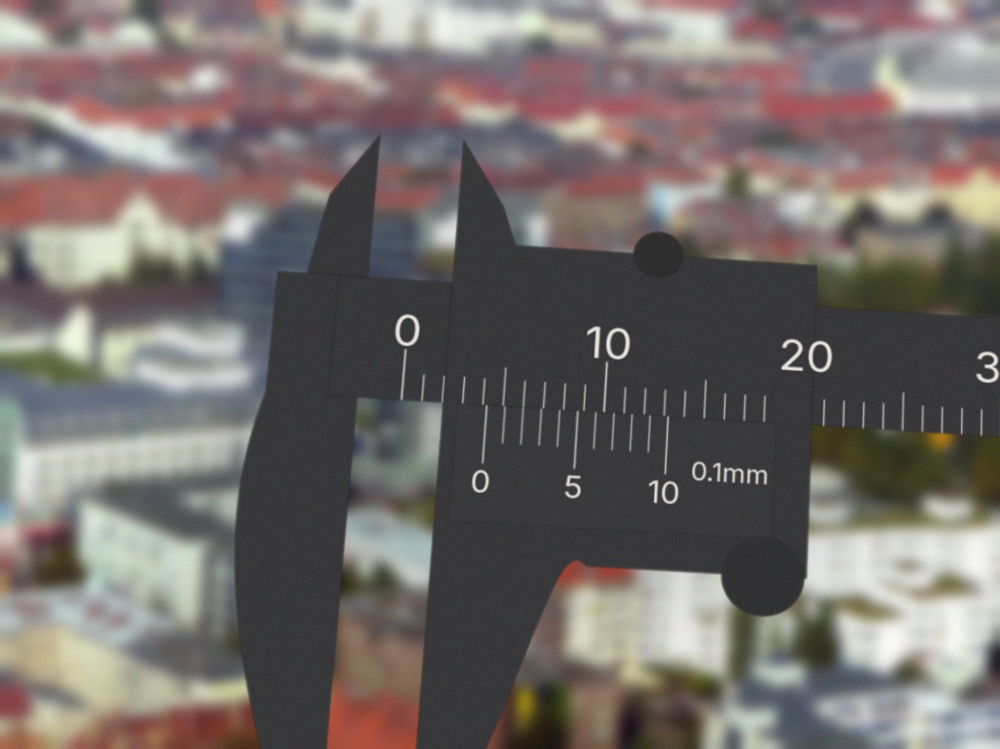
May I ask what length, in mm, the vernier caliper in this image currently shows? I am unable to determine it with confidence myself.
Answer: 4.2 mm
